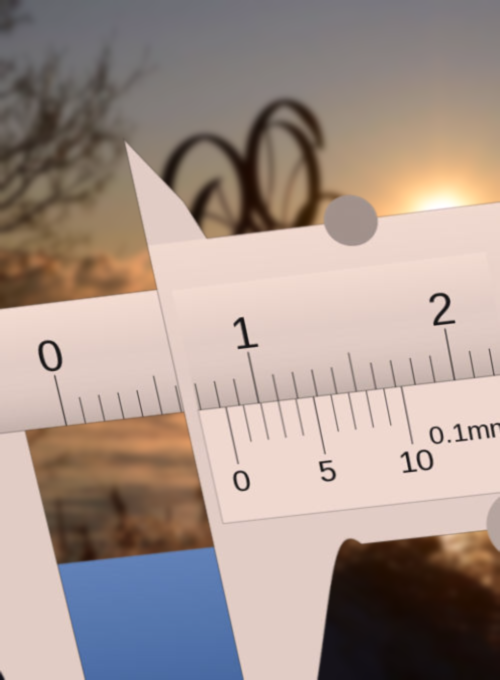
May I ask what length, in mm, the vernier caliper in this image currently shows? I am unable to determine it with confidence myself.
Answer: 8.3 mm
